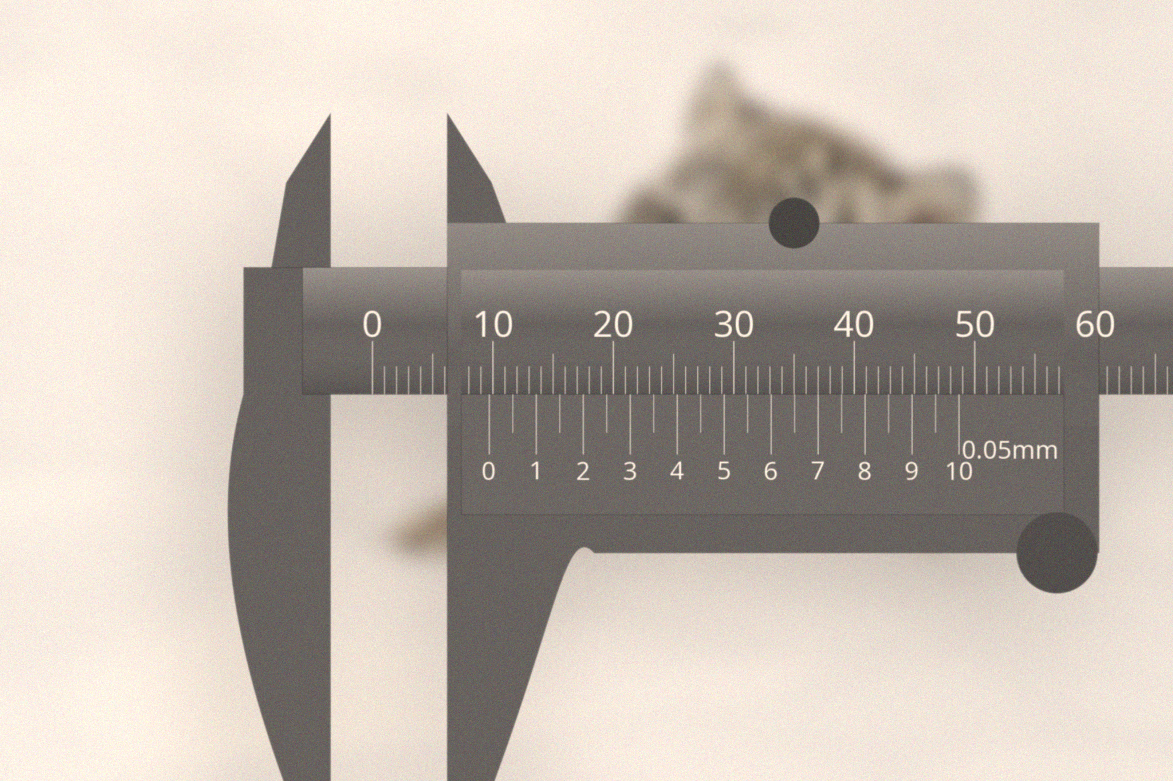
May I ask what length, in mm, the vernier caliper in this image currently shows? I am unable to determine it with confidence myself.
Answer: 9.7 mm
